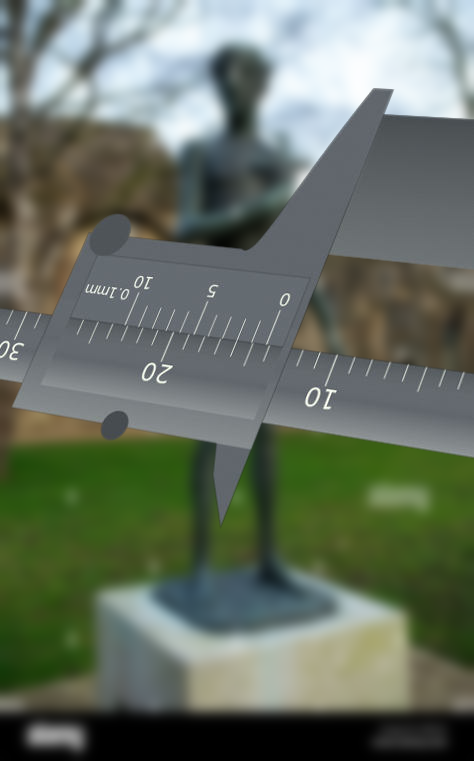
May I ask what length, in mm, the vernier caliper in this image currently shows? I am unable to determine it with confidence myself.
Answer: 14.2 mm
